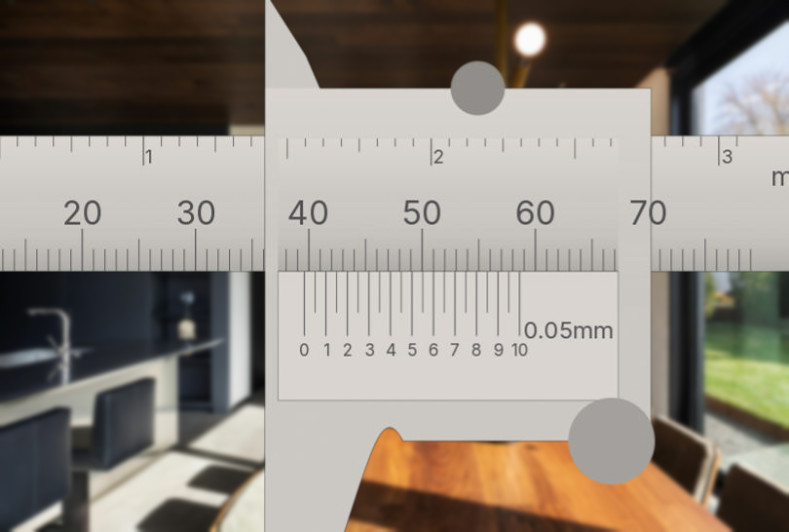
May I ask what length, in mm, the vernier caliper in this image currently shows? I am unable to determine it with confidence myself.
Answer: 39.6 mm
